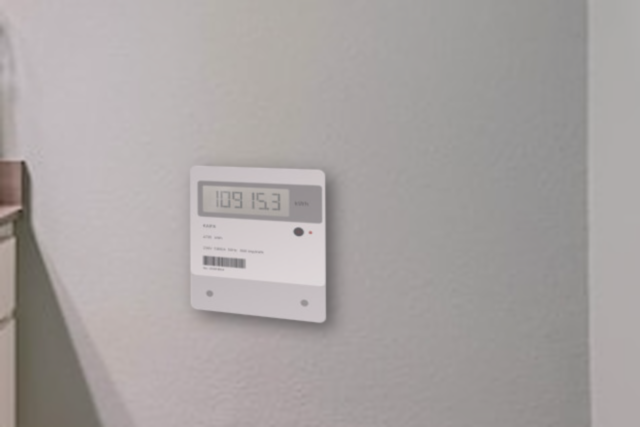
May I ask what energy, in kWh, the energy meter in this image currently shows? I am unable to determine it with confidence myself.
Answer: 10915.3 kWh
